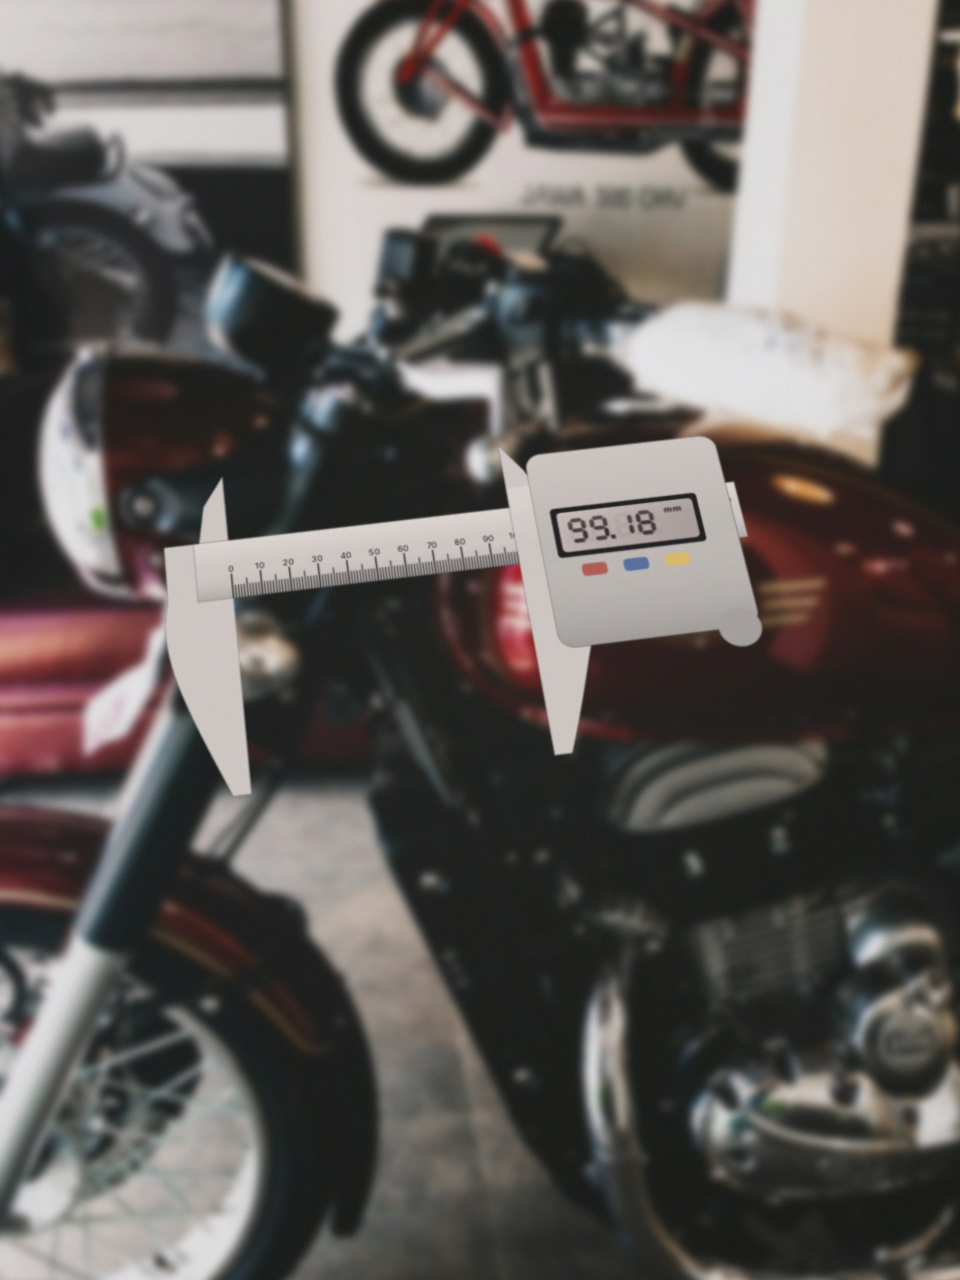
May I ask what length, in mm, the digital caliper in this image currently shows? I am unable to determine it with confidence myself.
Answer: 99.18 mm
